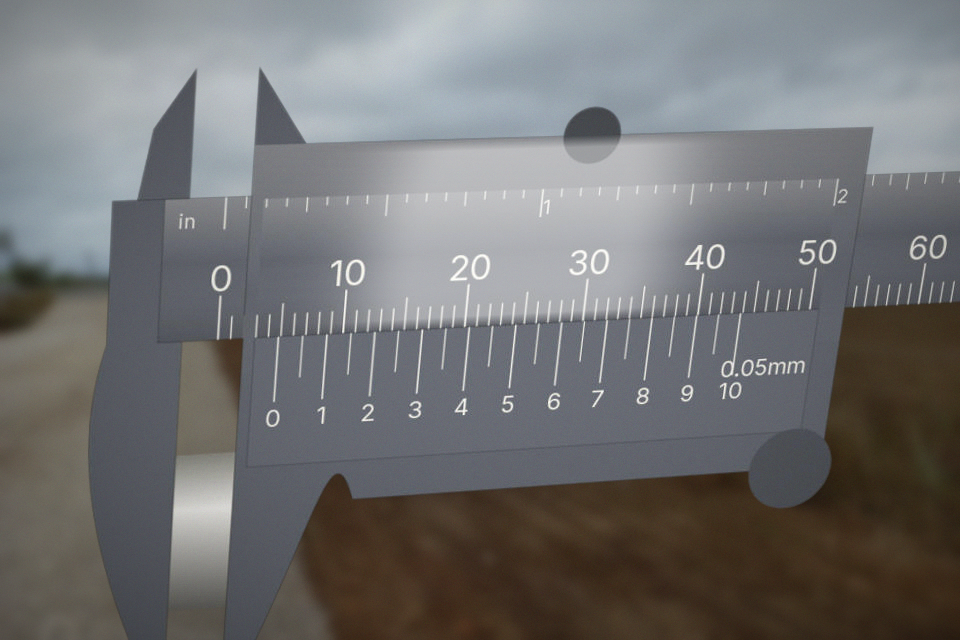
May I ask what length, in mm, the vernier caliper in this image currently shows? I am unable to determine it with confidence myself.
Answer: 4.8 mm
